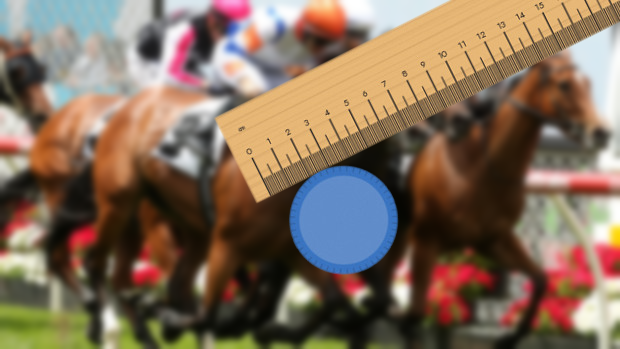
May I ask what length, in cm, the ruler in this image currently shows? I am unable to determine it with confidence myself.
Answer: 5 cm
